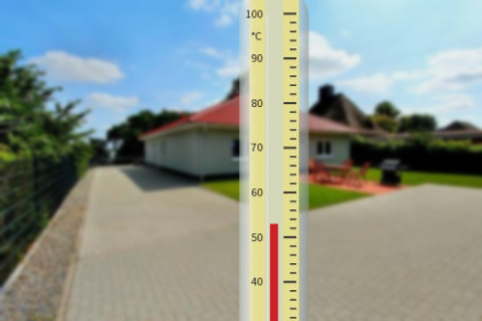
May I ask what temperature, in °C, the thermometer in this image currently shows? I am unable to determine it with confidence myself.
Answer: 53 °C
